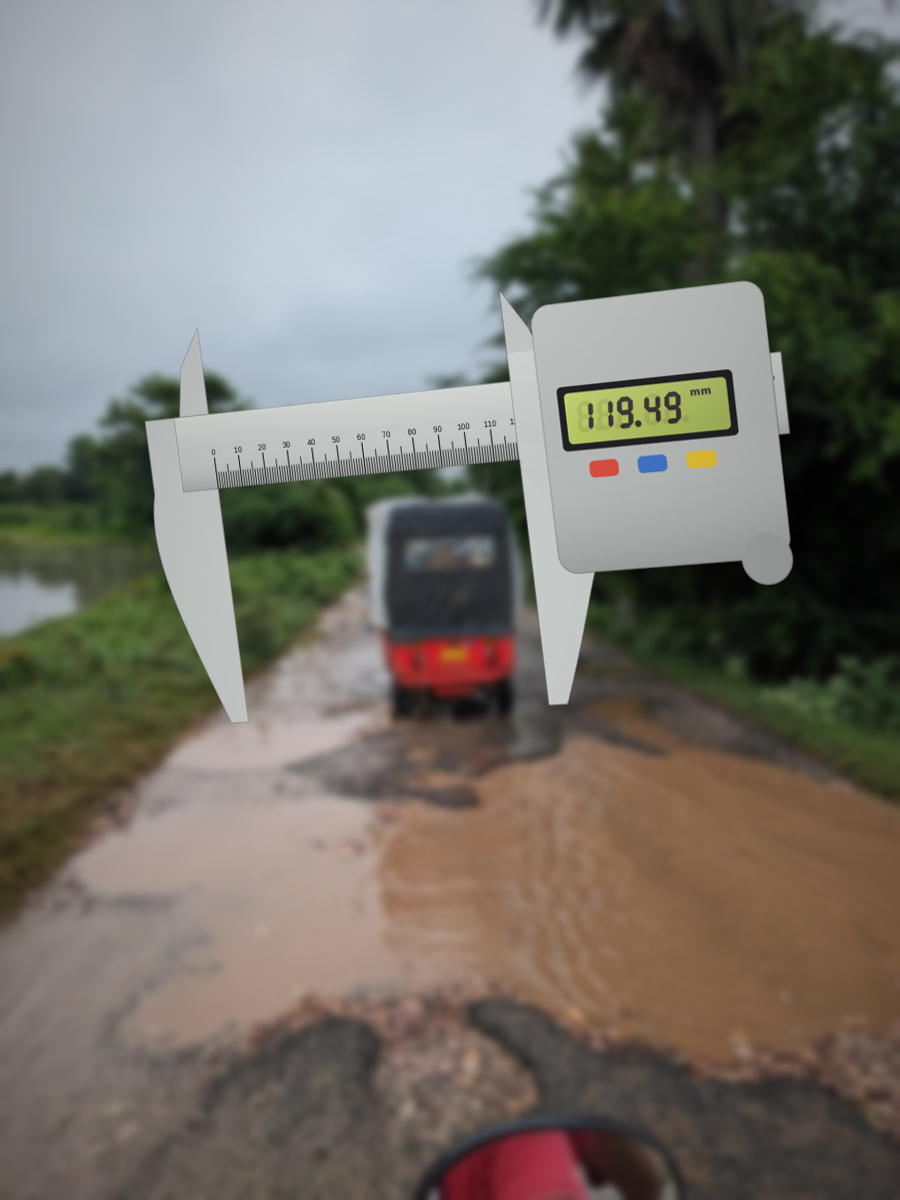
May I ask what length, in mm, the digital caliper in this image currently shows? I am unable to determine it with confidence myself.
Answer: 119.49 mm
